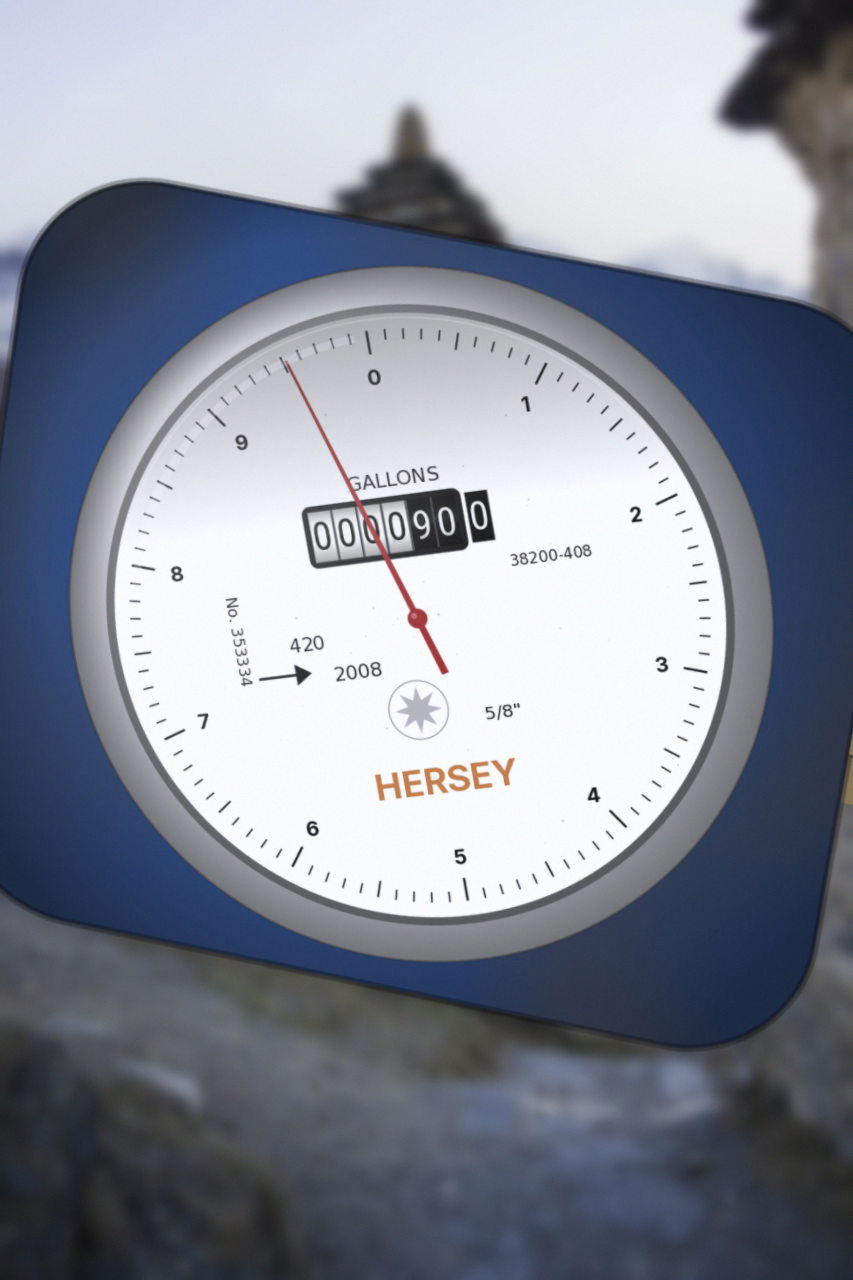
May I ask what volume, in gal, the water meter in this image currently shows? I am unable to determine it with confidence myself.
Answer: 899.5 gal
